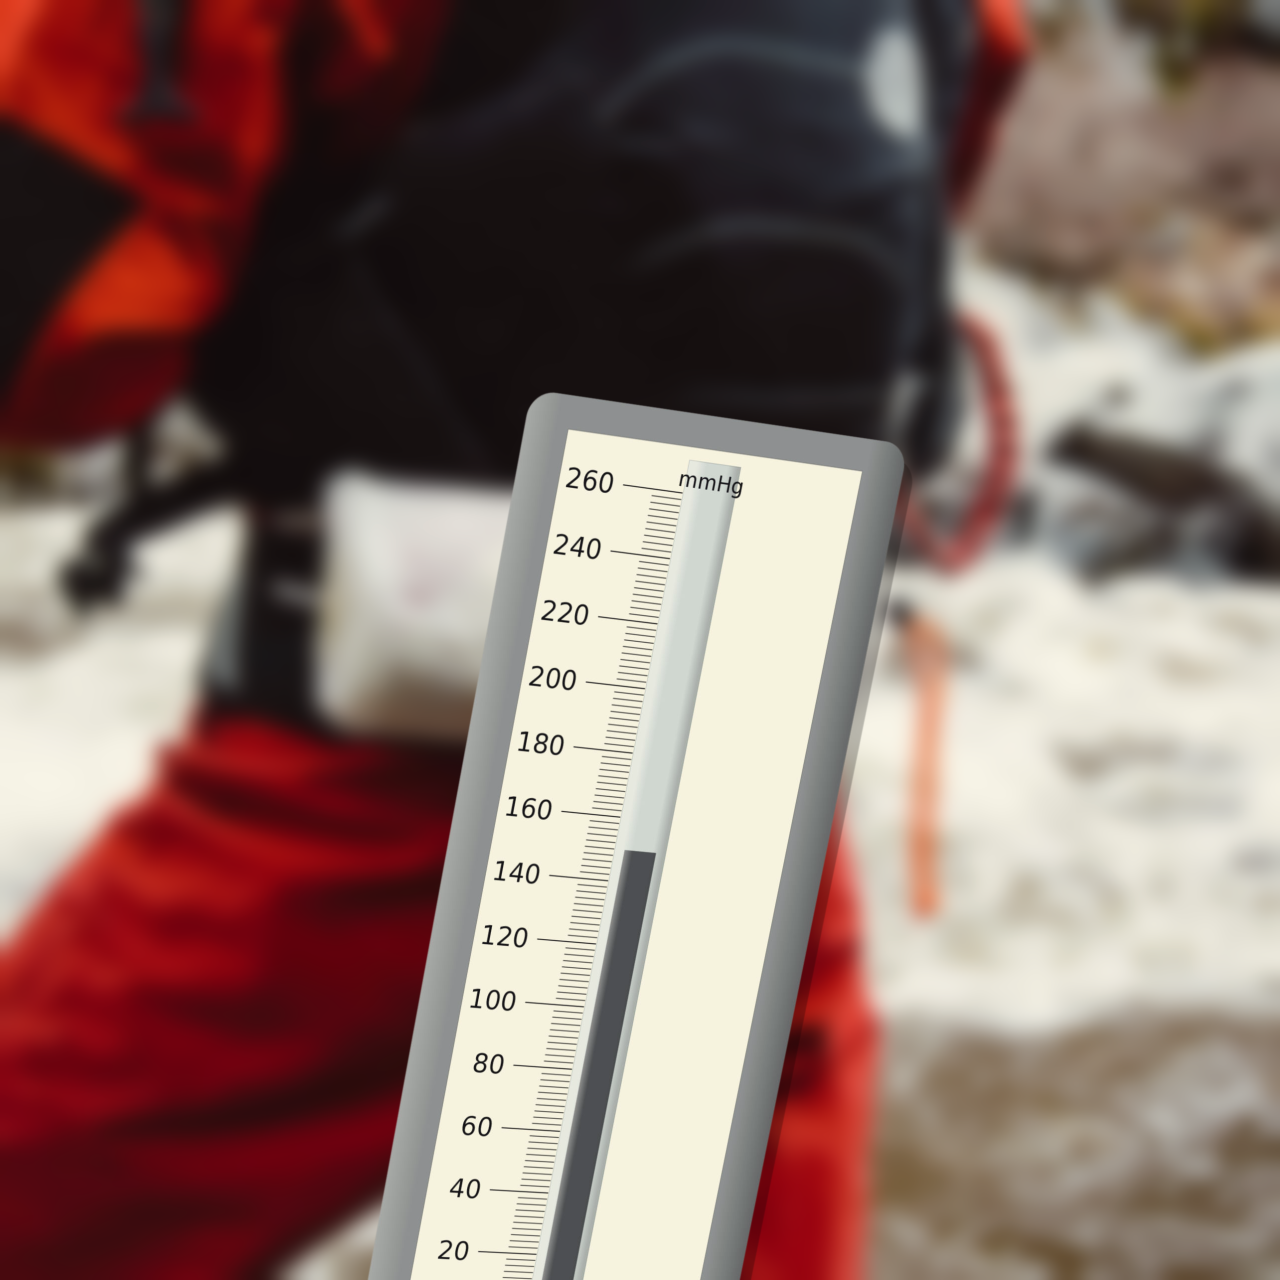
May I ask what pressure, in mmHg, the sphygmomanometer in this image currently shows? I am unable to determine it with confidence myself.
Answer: 150 mmHg
